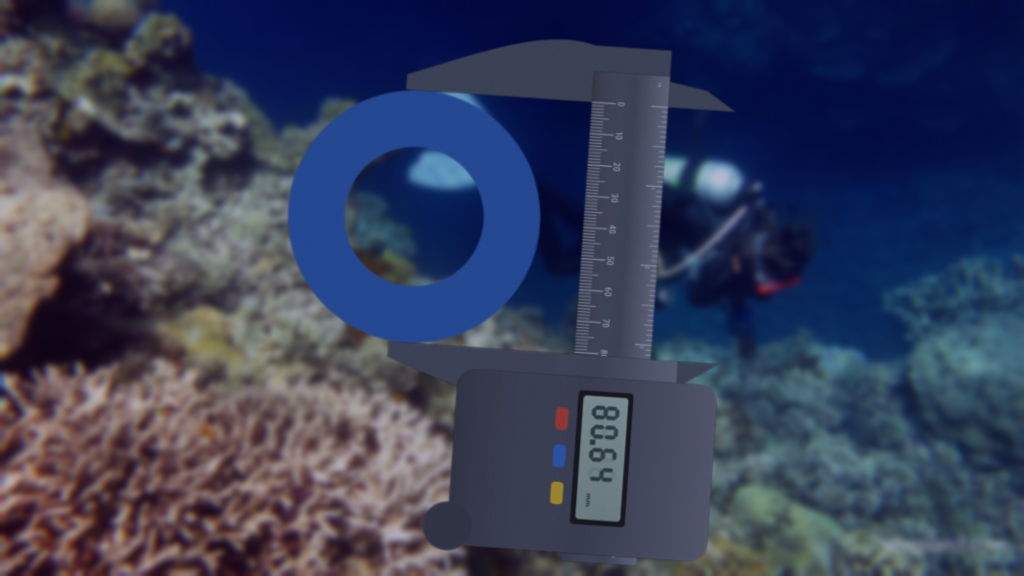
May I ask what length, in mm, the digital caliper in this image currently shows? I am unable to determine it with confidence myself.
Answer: 80.64 mm
